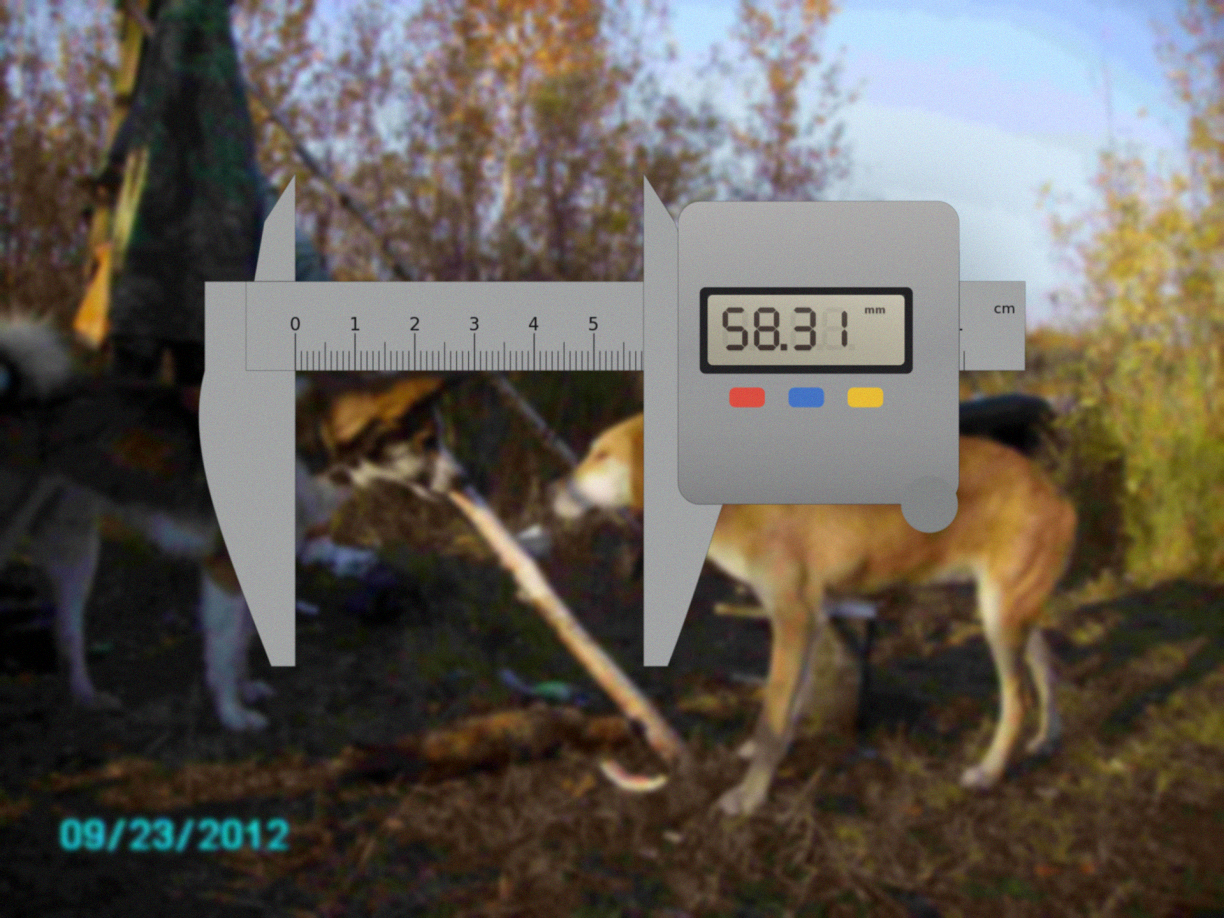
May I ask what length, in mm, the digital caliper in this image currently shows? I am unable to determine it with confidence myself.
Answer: 58.31 mm
